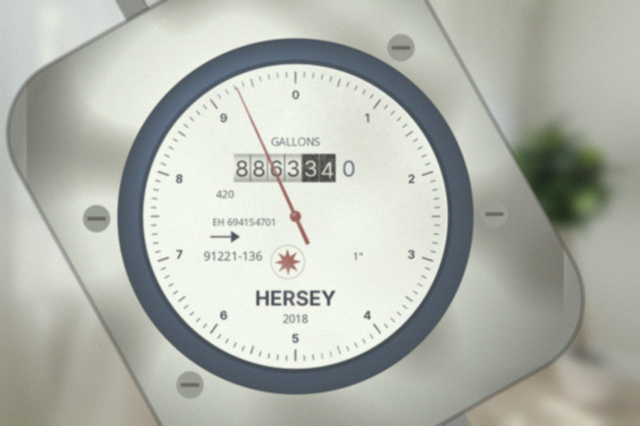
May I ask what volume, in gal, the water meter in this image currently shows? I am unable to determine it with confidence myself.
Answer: 8863339.3 gal
